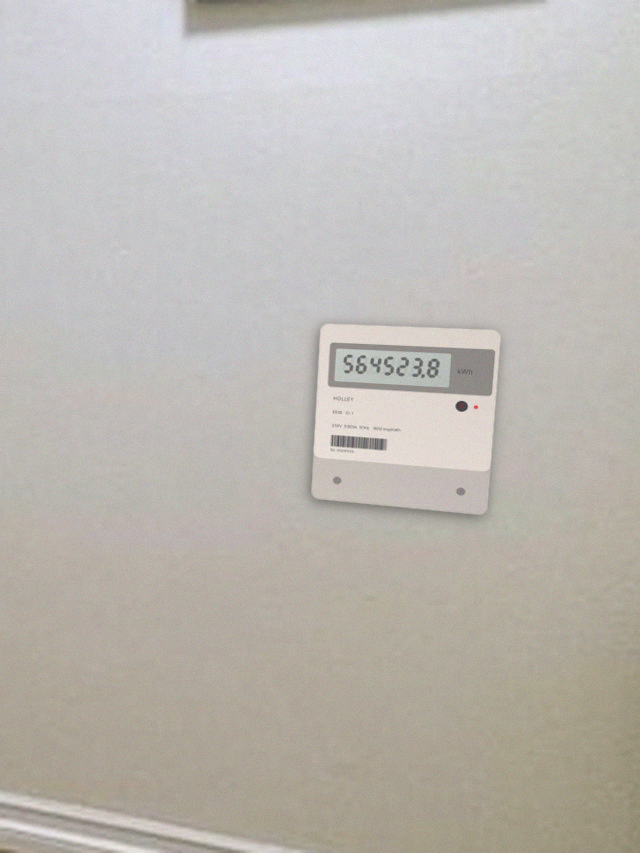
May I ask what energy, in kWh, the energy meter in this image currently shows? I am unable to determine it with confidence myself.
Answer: 564523.8 kWh
